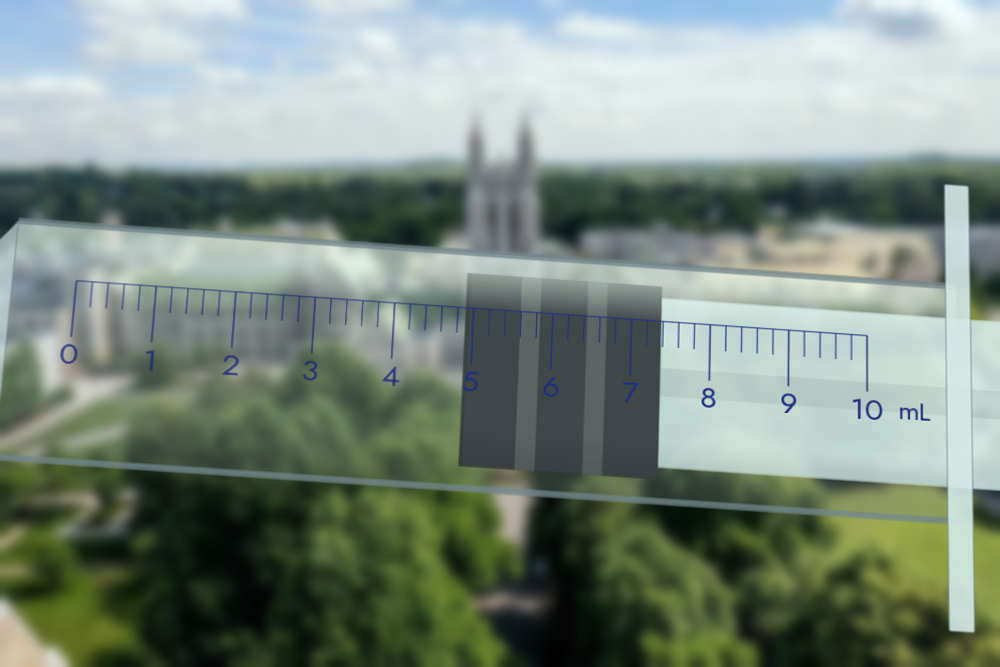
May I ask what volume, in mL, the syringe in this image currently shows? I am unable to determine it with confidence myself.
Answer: 4.9 mL
